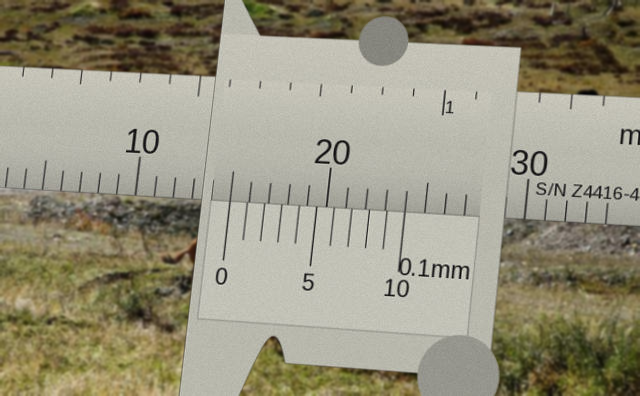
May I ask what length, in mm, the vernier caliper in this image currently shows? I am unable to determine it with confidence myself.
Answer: 15.0 mm
